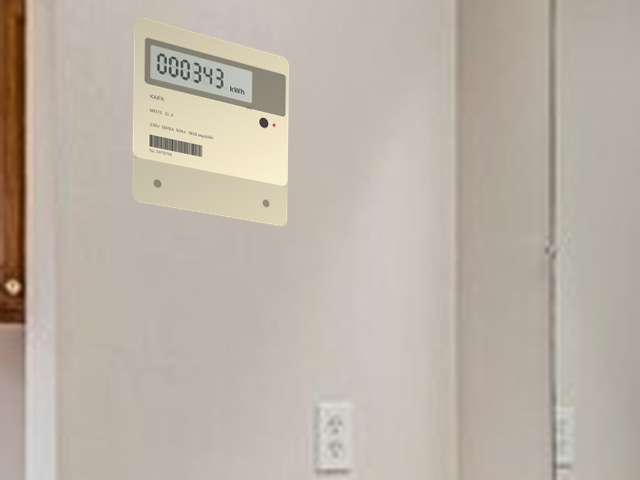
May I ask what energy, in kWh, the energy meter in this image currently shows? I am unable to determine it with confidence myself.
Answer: 343 kWh
